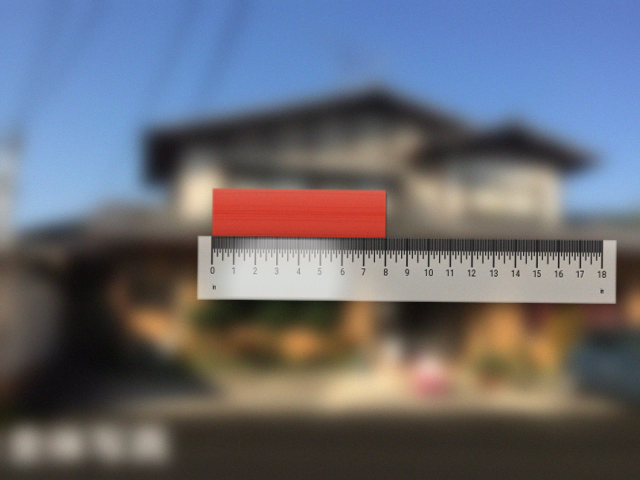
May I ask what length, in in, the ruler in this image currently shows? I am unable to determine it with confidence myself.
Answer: 8 in
